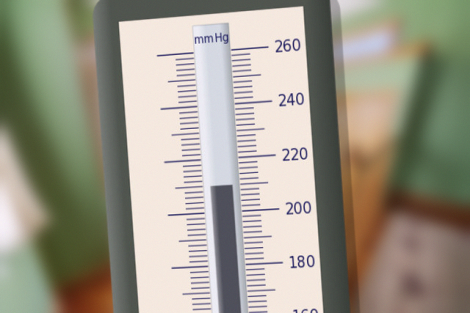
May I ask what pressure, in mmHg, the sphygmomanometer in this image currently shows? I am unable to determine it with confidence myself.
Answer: 210 mmHg
